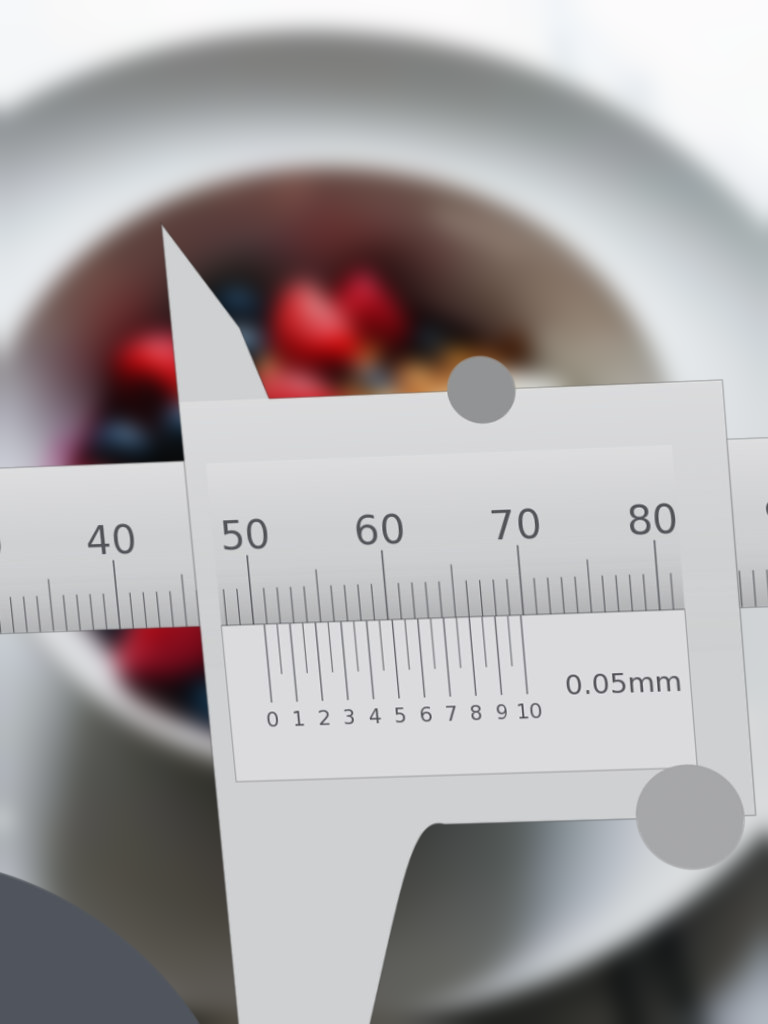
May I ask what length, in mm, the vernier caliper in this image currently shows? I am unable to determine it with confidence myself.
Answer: 50.8 mm
